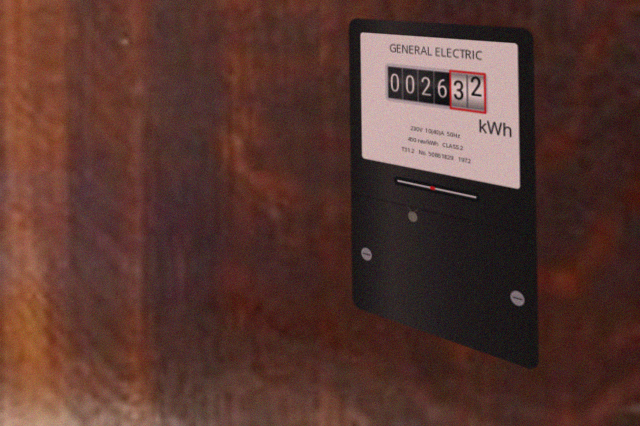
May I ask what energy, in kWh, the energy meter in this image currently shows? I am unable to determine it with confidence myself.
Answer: 26.32 kWh
